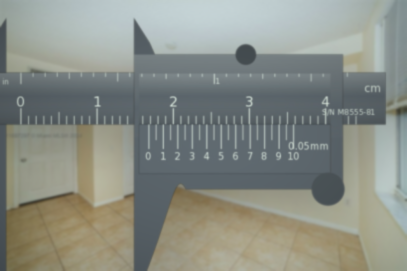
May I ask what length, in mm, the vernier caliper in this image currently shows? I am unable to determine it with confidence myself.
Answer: 16.8 mm
